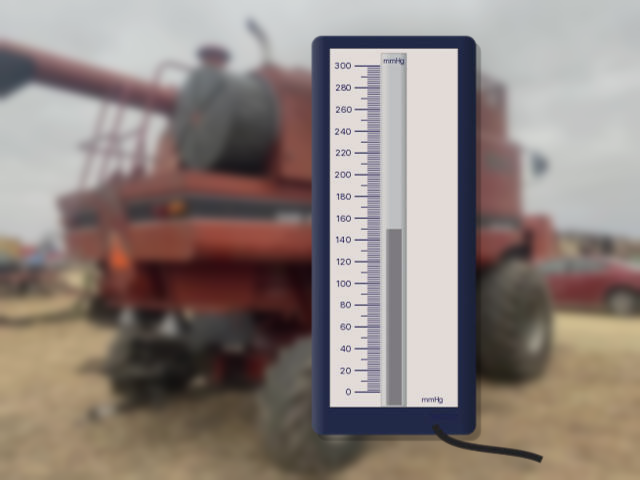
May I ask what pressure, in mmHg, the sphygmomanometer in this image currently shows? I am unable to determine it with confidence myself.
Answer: 150 mmHg
